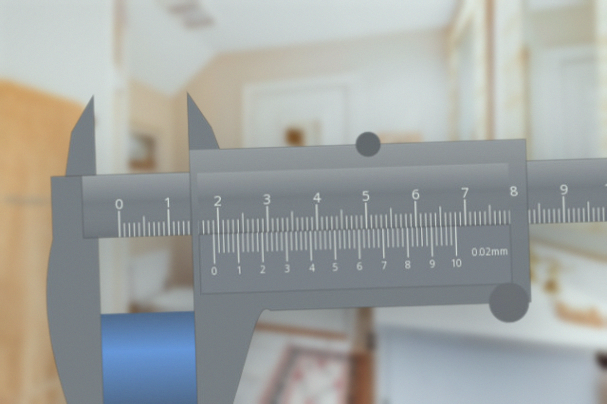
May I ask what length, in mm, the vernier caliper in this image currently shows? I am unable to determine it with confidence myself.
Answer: 19.0 mm
